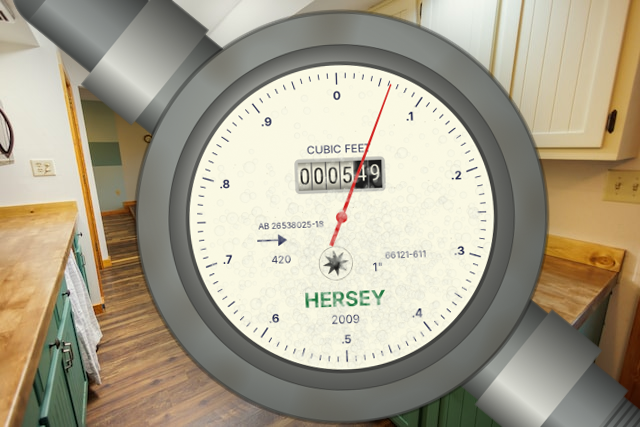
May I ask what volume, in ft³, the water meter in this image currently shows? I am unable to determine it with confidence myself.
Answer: 549.06 ft³
